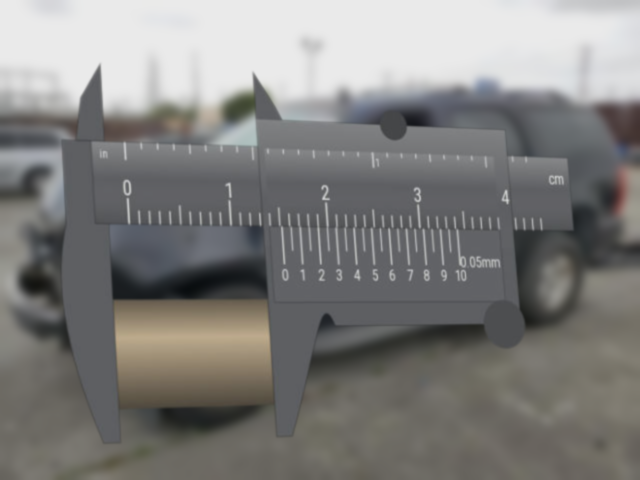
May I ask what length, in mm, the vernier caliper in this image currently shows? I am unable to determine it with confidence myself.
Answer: 15.2 mm
